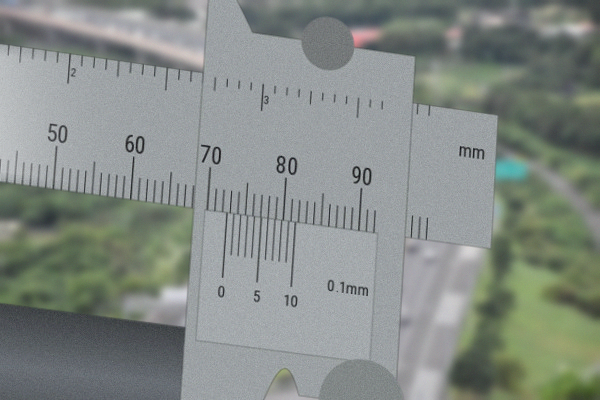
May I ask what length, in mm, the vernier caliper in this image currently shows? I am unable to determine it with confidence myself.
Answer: 72.6 mm
